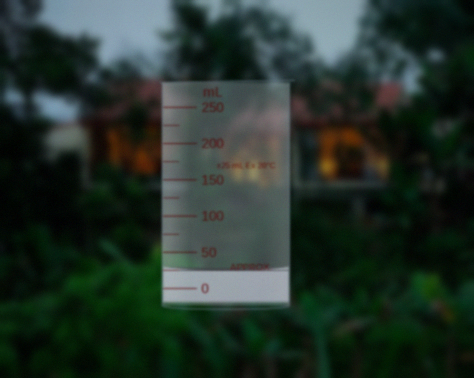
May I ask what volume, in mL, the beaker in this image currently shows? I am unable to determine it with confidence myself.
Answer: 25 mL
